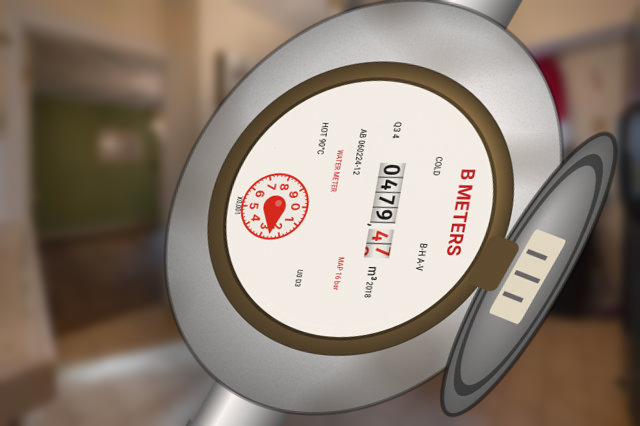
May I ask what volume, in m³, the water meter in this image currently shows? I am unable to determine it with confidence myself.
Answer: 479.472 m³
